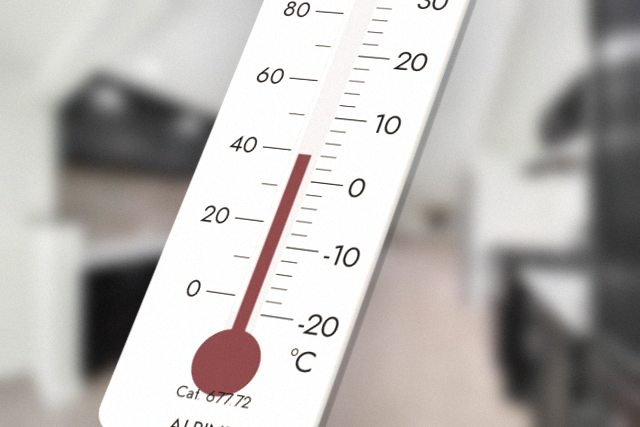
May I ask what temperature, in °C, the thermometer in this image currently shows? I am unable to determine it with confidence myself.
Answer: 4 °C
